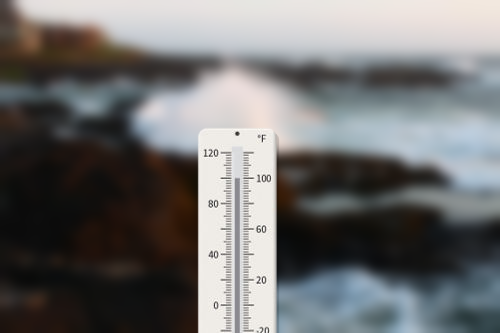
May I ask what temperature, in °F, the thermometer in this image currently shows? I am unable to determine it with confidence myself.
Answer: 100 °F
